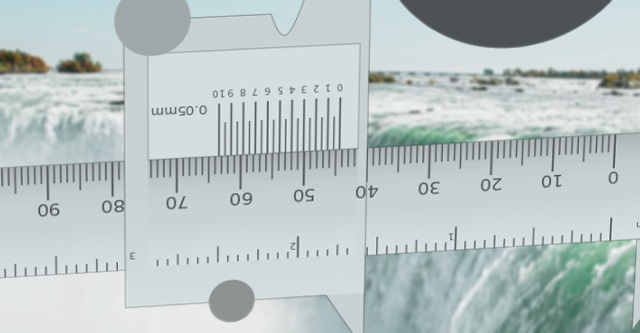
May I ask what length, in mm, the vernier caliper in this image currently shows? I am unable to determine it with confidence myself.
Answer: 44.4 mm
